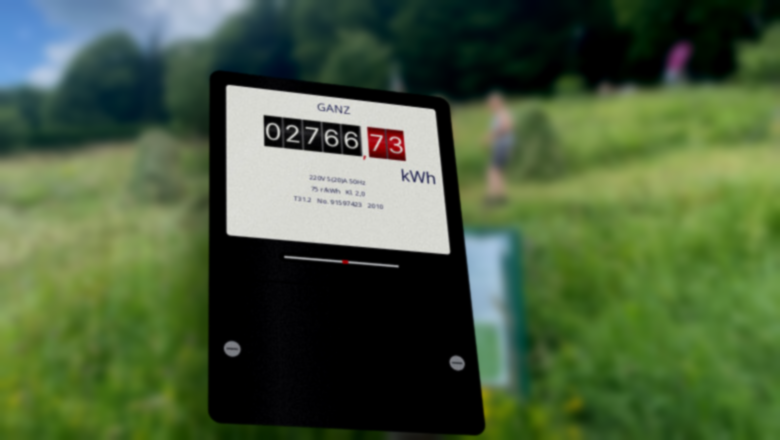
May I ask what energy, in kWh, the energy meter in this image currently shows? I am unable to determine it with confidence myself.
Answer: 2766.73 kWh
